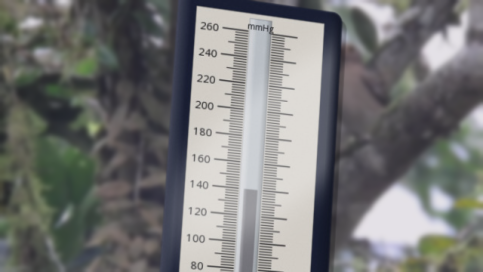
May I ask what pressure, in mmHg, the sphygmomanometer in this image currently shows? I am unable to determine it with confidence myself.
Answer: 140 mmHg
